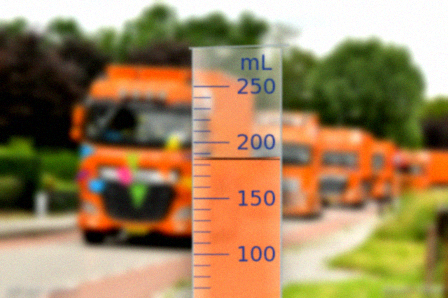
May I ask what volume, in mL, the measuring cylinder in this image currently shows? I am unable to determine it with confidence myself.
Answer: 185 mL
